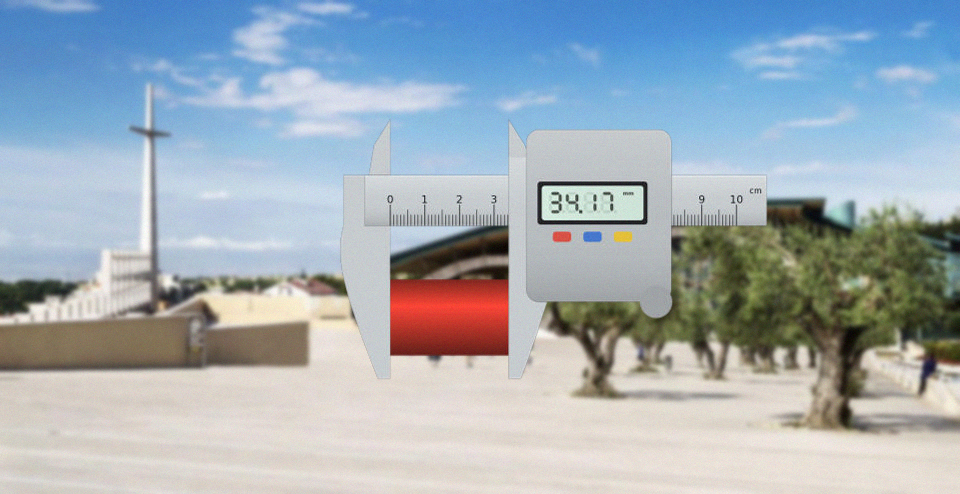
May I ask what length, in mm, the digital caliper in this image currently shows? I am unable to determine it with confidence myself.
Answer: 34.17 mm
